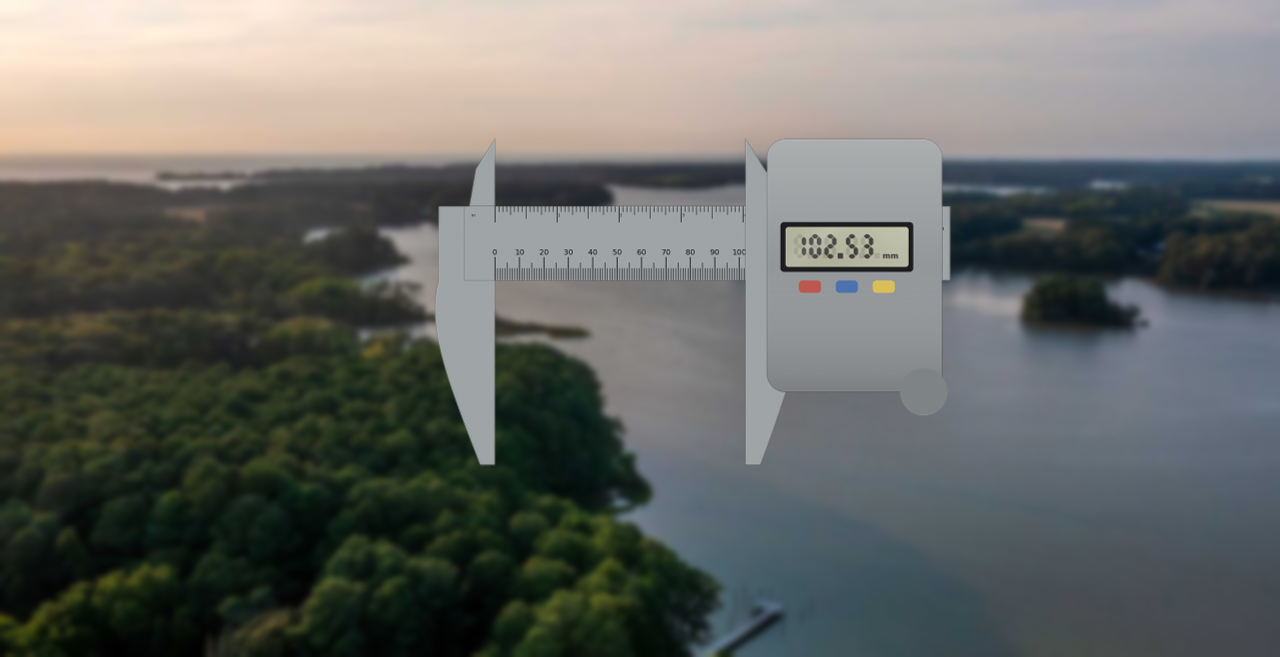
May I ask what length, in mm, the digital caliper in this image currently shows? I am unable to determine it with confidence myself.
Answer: 102.53 mm
